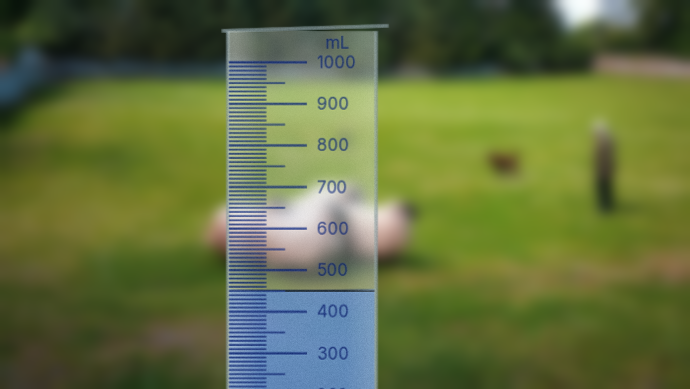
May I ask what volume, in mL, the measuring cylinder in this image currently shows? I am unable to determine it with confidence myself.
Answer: 450 mL
